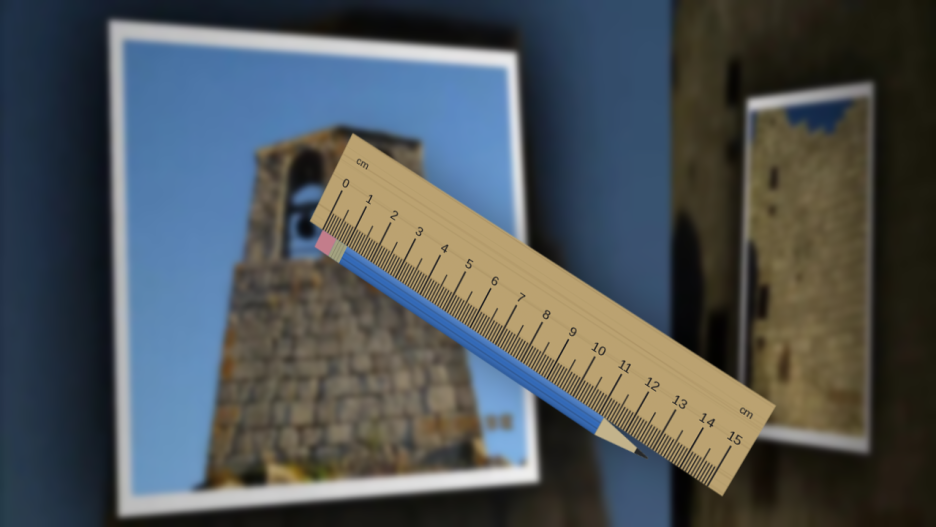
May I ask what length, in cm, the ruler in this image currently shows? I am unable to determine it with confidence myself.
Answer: 13 cm
